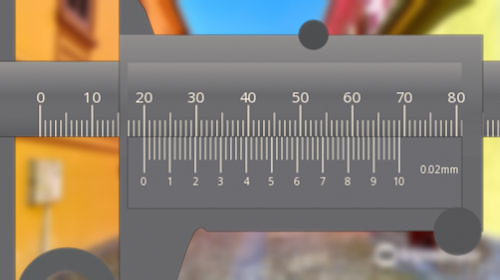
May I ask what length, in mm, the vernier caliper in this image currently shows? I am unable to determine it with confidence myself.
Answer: 20.0 mm
